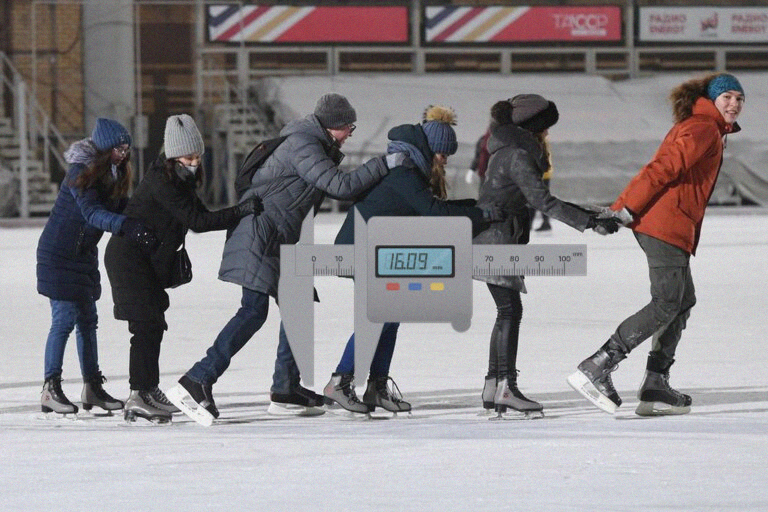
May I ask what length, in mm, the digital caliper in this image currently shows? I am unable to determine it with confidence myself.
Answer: 16.09 mm
